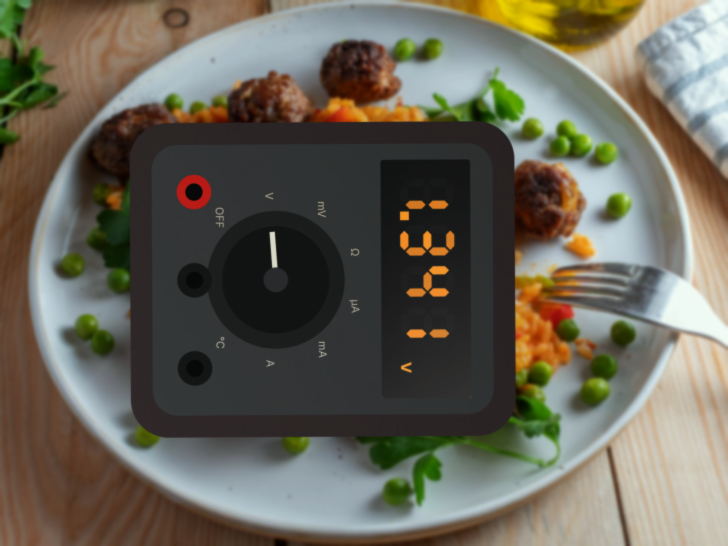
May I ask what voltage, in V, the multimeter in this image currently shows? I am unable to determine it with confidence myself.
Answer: 1.341 V
